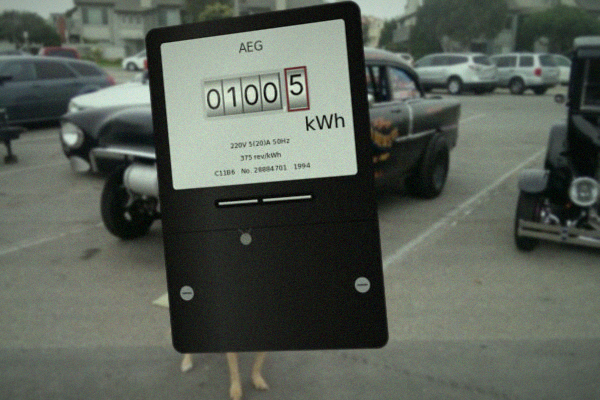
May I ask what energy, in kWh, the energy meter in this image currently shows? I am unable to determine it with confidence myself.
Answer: 100.5 kWh
